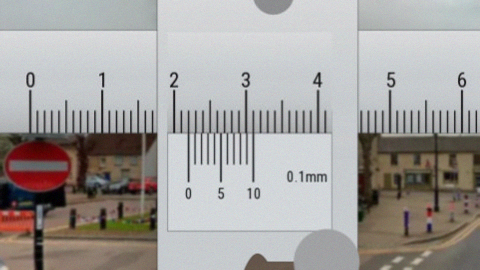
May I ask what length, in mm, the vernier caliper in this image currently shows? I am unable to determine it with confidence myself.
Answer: 22.0 mm
